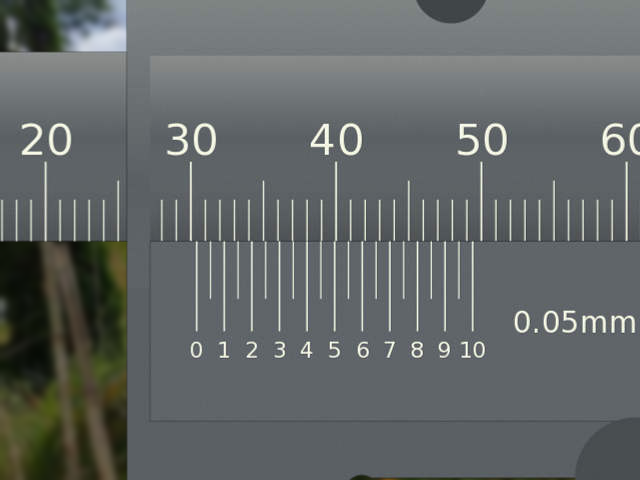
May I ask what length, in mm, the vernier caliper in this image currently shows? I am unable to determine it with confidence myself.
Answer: 30.4 mm
